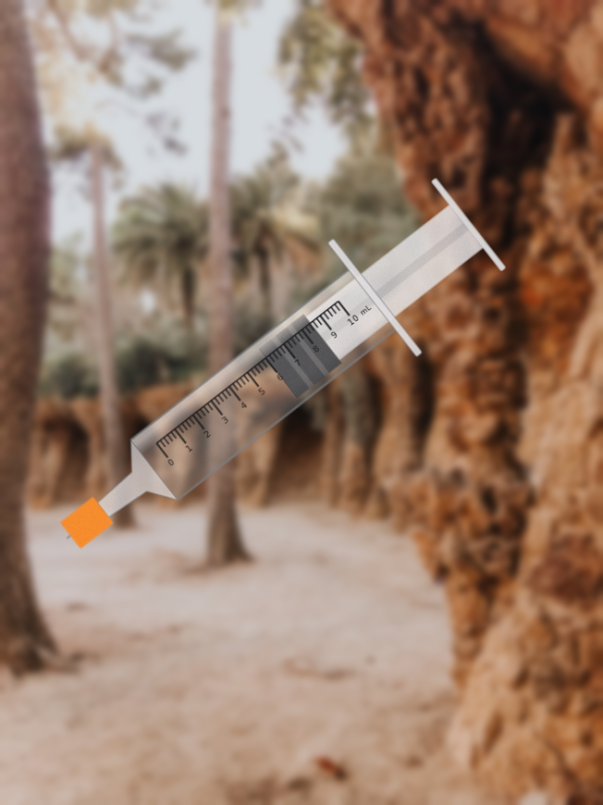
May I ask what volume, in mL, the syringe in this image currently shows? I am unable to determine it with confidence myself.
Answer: 6 mL
